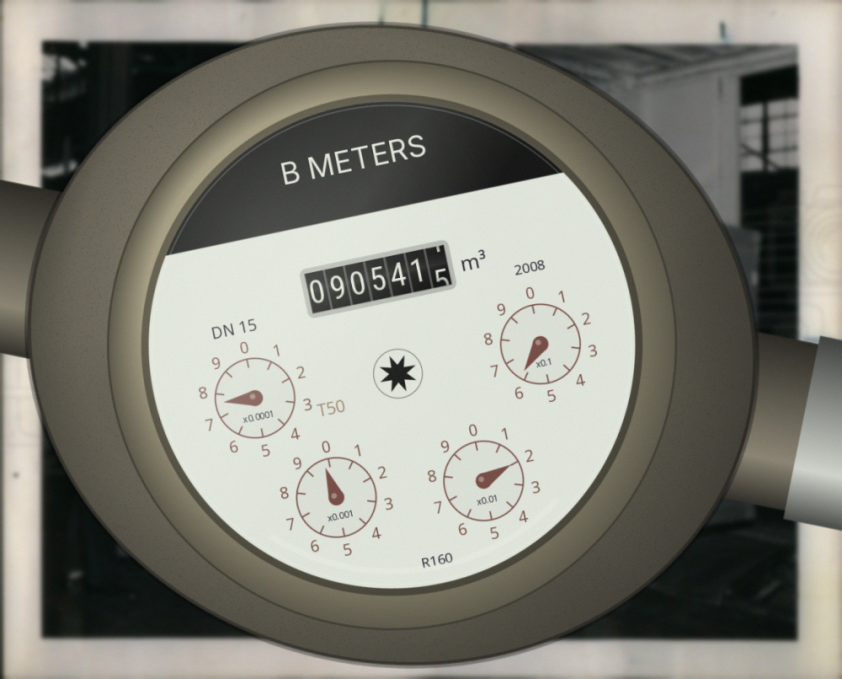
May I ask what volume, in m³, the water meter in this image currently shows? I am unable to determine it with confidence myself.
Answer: 905414.6197 m³
